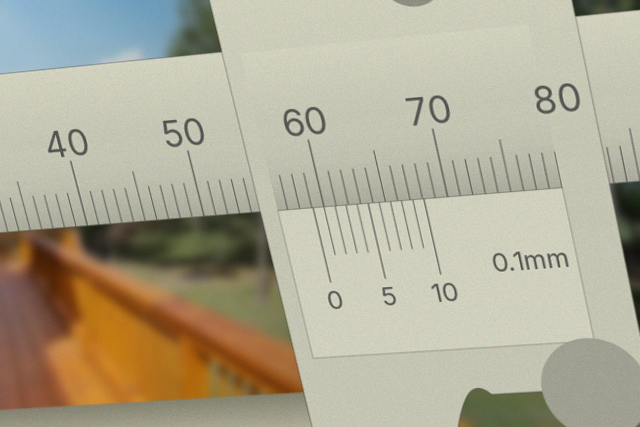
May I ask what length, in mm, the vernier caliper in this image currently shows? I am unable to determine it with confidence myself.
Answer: 59.1 mm
